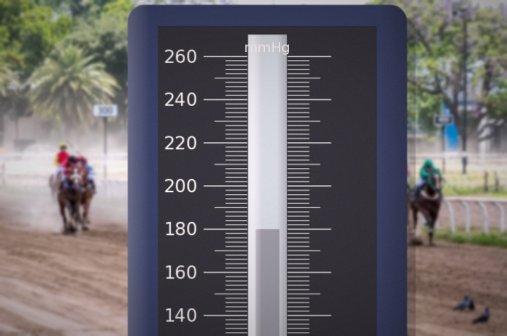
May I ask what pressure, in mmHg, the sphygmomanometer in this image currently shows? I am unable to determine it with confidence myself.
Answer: 180 mmHg
